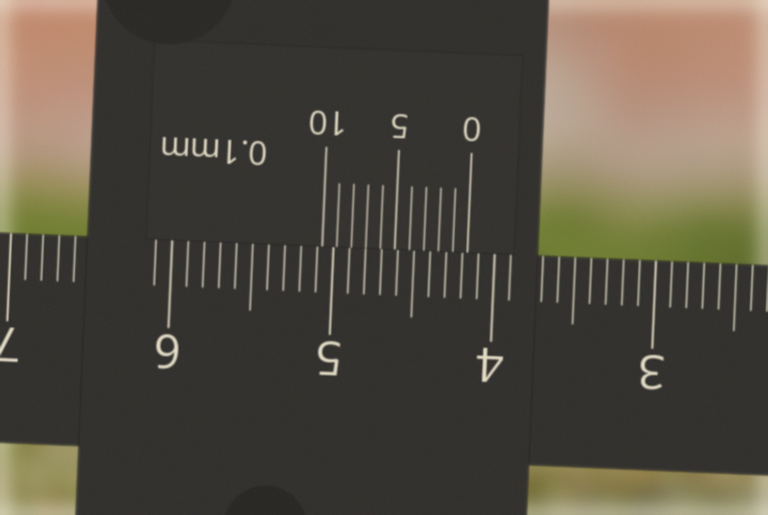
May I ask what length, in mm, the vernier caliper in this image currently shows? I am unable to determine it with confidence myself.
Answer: 41.7 mm
